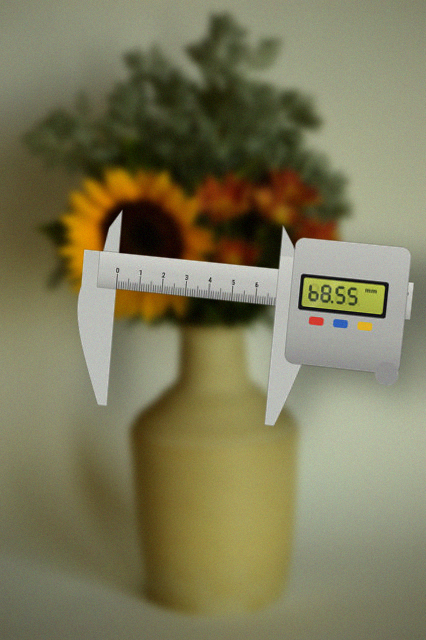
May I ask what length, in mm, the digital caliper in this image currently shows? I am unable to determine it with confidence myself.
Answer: 68.55 mm
